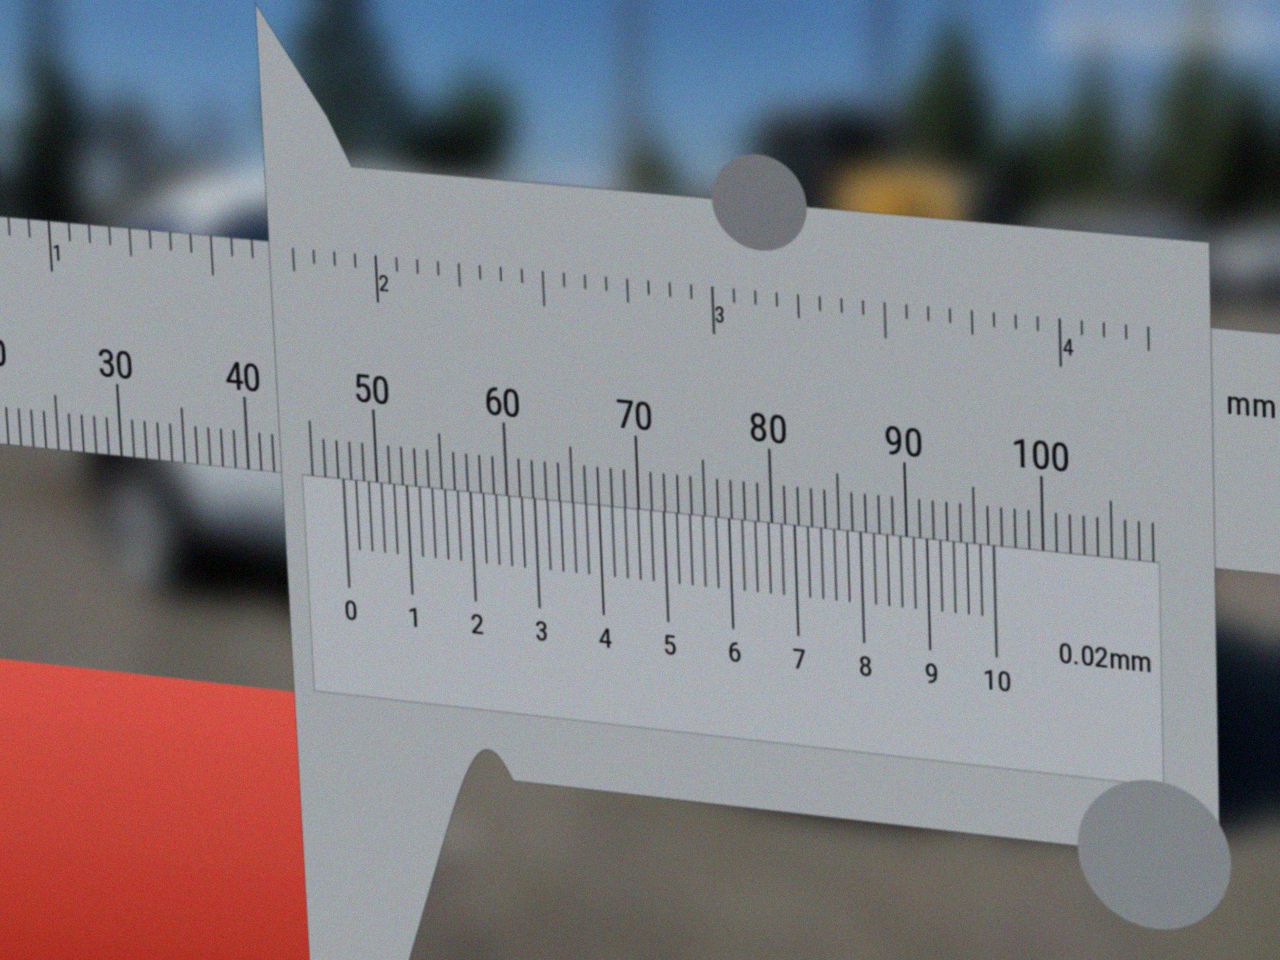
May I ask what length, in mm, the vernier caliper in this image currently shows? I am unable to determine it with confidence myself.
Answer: 47.4 mm
